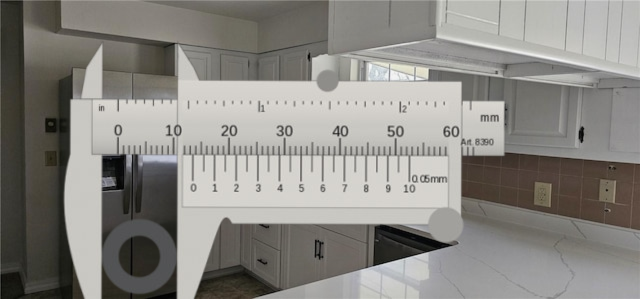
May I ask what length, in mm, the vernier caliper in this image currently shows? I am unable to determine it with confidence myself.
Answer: 13.5 mm
